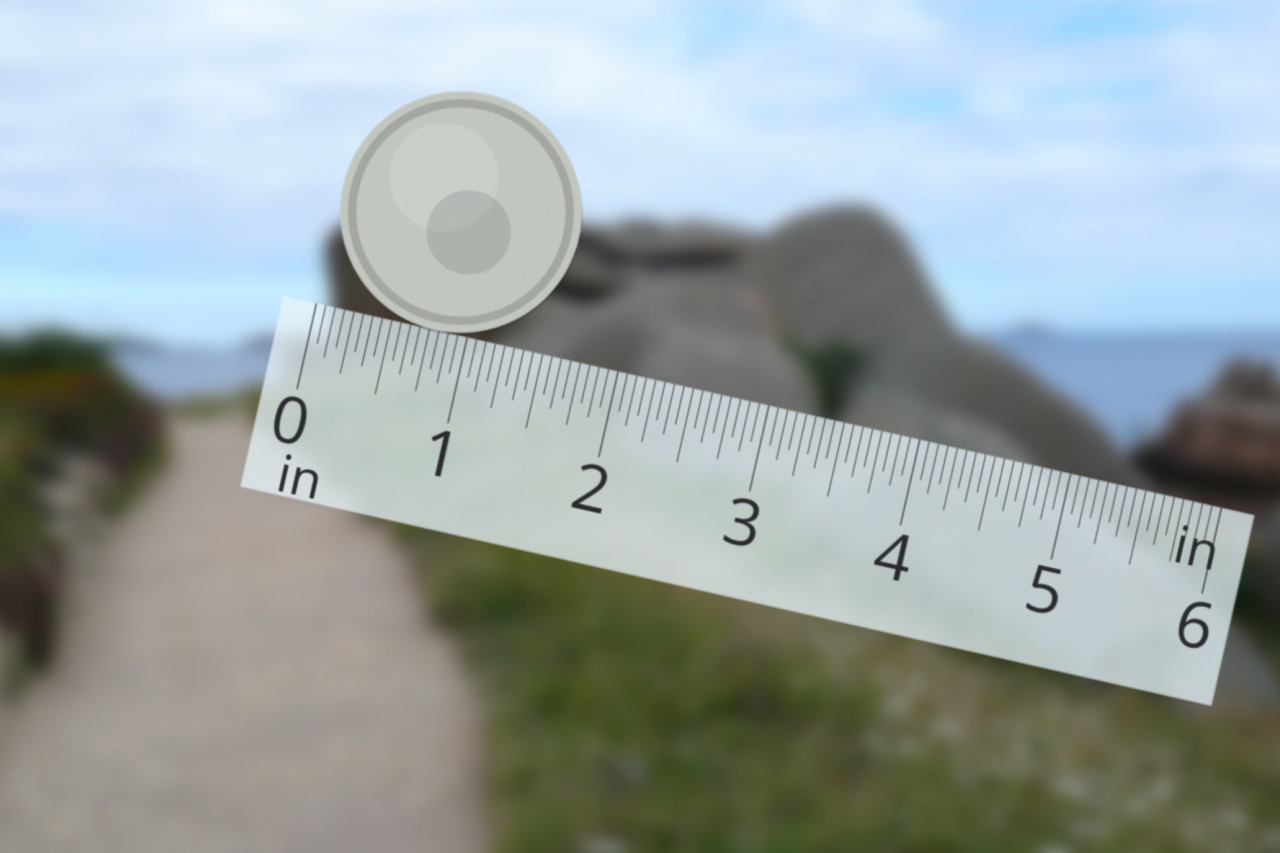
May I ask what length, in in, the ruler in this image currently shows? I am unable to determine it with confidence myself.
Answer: 1.5625 in
